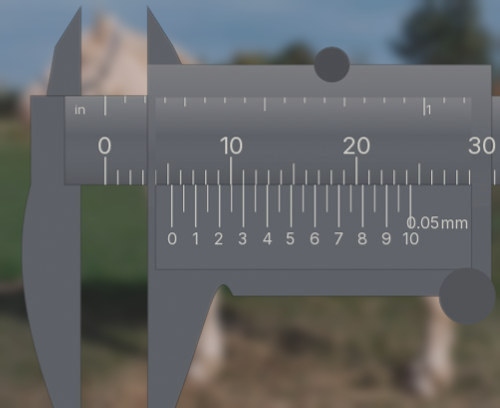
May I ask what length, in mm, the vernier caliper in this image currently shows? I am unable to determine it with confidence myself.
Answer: 5.3 mm
